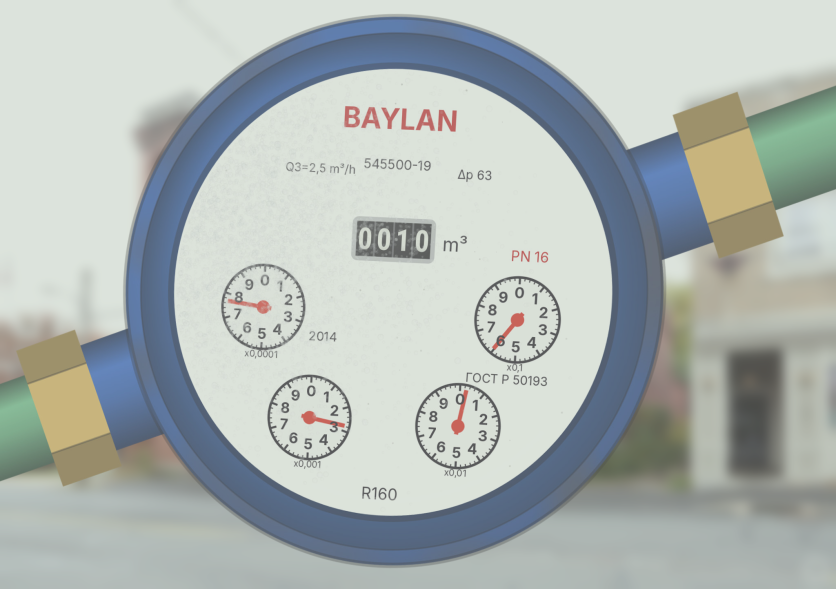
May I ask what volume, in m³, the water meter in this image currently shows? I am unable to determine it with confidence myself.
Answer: 10.6027 m³
